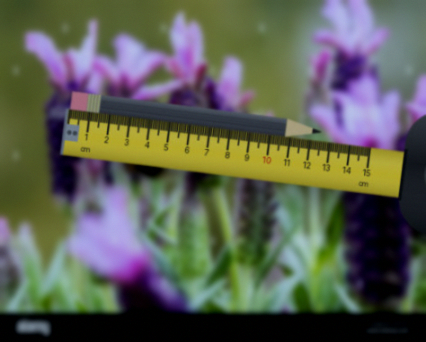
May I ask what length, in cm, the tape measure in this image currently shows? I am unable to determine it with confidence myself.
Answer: 12.5 cm
